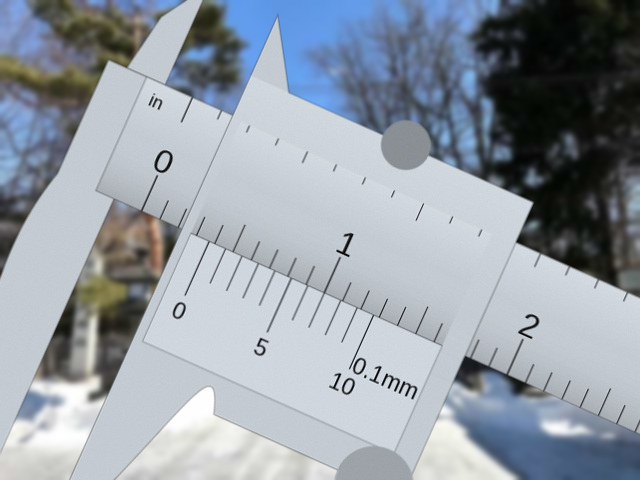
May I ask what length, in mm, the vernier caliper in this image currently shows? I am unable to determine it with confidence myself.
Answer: 3.7 mm
